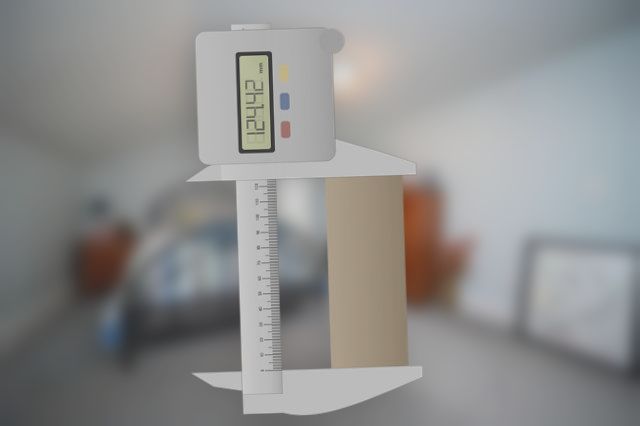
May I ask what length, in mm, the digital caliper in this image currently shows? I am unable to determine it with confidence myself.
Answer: 124.42 mm
